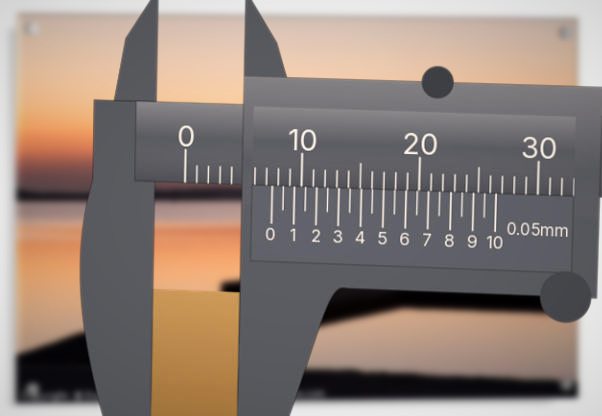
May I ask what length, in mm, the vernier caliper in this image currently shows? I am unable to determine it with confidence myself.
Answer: 7.5 mm
